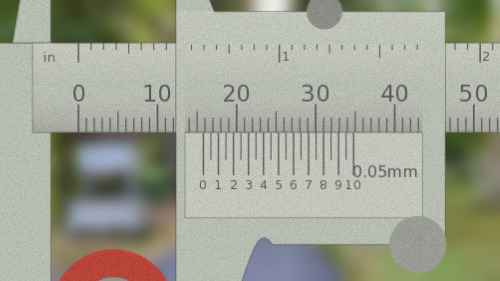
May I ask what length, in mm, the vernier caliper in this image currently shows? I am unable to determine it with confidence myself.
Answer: 15.8 mm
